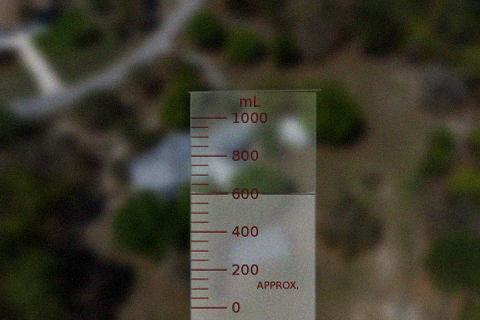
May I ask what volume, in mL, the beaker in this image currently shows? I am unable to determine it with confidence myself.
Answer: 600 mL
